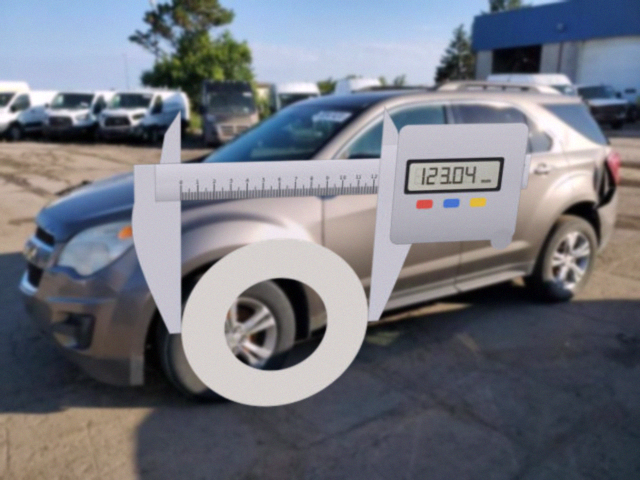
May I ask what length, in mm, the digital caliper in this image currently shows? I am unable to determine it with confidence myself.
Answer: 123.04 mm
